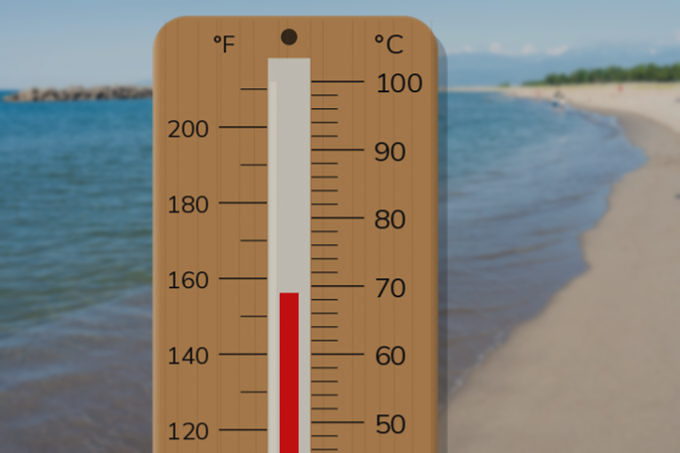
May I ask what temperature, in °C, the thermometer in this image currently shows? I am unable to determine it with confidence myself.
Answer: 69 °C
